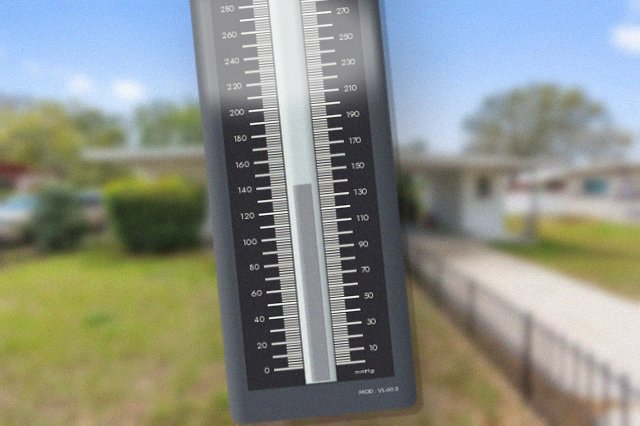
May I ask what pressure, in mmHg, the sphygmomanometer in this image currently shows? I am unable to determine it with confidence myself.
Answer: 140 mmHg
